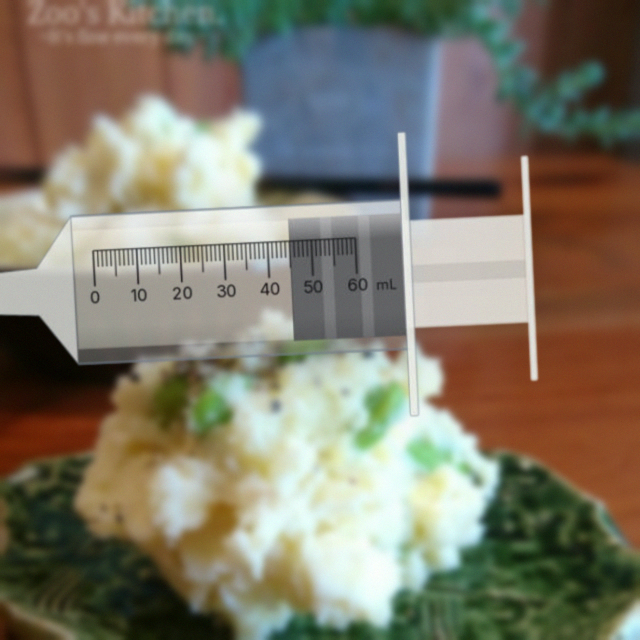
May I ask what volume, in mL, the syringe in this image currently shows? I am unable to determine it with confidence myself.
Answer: 45 mL
